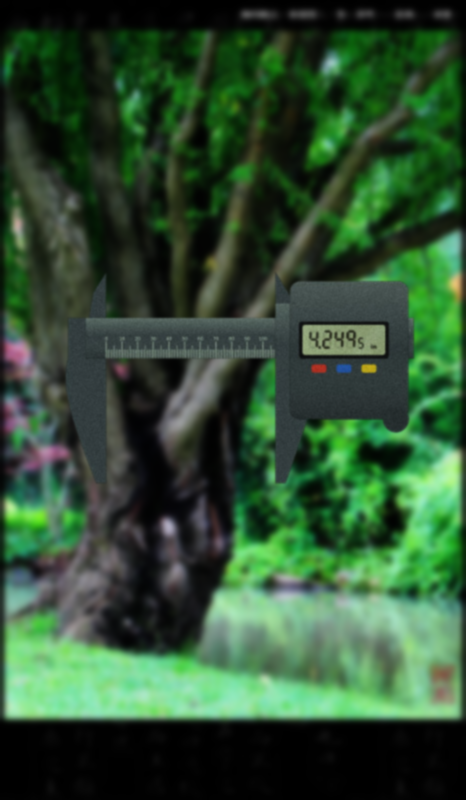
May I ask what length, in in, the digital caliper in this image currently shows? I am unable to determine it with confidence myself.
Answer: 4.2495 in
